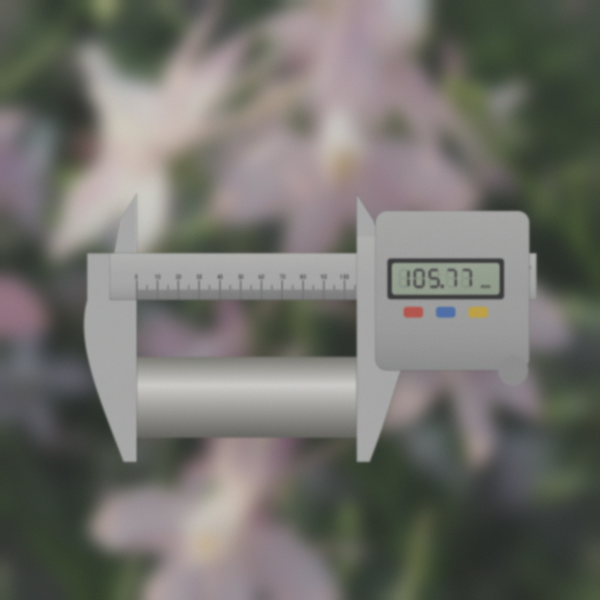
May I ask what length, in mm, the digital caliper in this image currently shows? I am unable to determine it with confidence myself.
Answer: 105.77 mm
